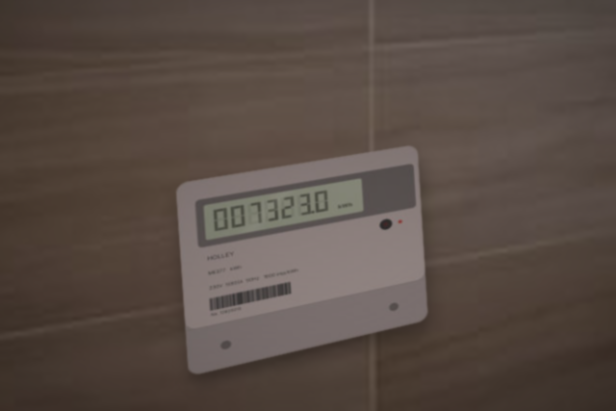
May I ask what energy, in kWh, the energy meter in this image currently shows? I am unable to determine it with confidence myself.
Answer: 7323.0 kWh
